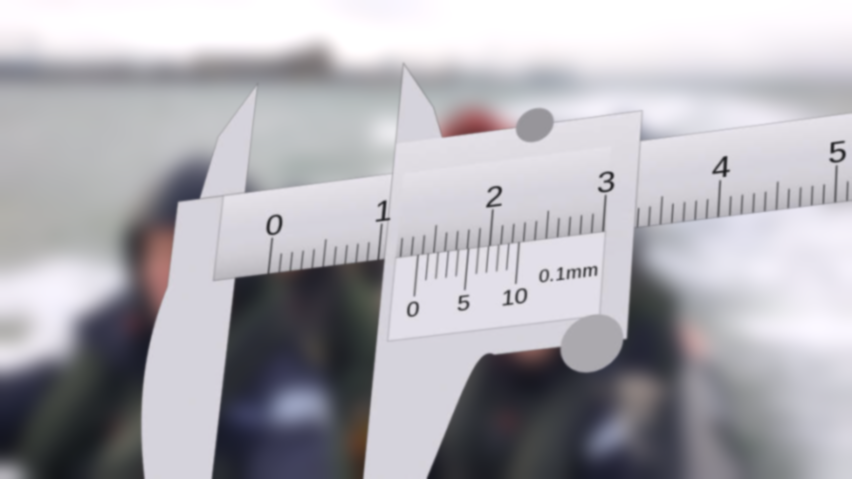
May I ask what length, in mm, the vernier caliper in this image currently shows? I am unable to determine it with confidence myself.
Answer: 13.6 mm
